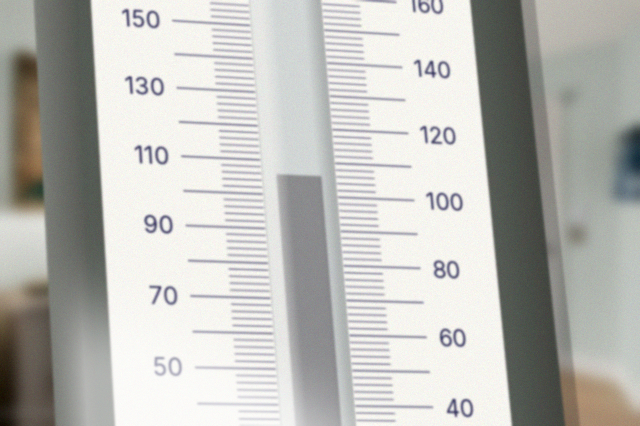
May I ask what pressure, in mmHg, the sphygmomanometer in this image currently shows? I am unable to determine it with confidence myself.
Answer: 106 mmHg
